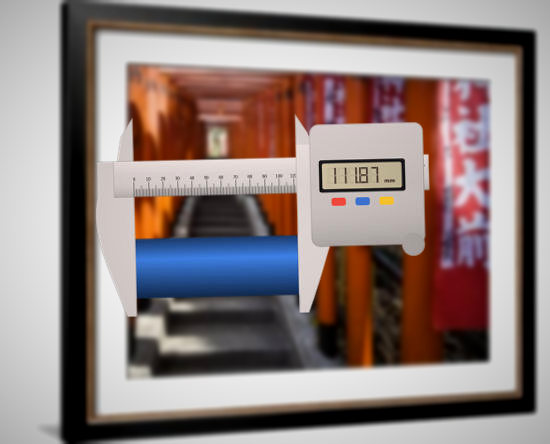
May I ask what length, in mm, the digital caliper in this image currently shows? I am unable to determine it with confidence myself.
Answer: 111.87 mm
